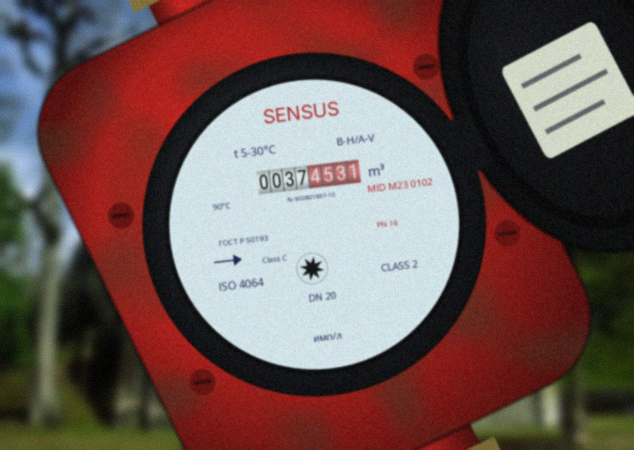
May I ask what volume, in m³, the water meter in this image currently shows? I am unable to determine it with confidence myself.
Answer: 37.4531 m³
